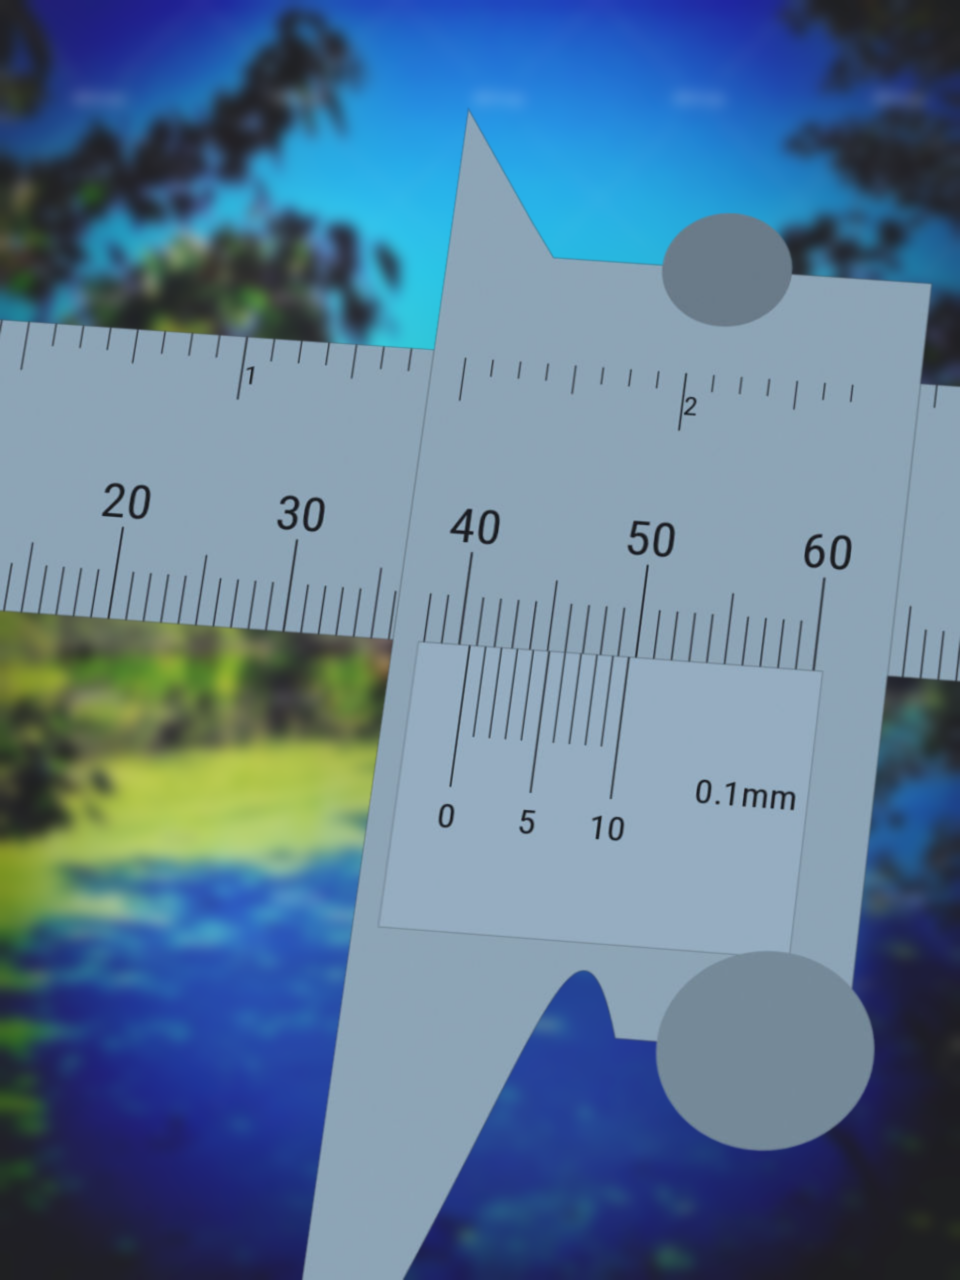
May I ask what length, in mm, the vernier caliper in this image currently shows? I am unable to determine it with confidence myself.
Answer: 40.6 mm
